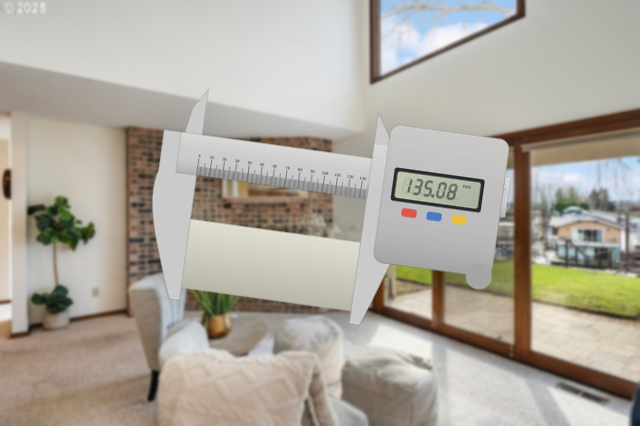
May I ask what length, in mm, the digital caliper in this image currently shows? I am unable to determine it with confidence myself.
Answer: 135.08 mm
